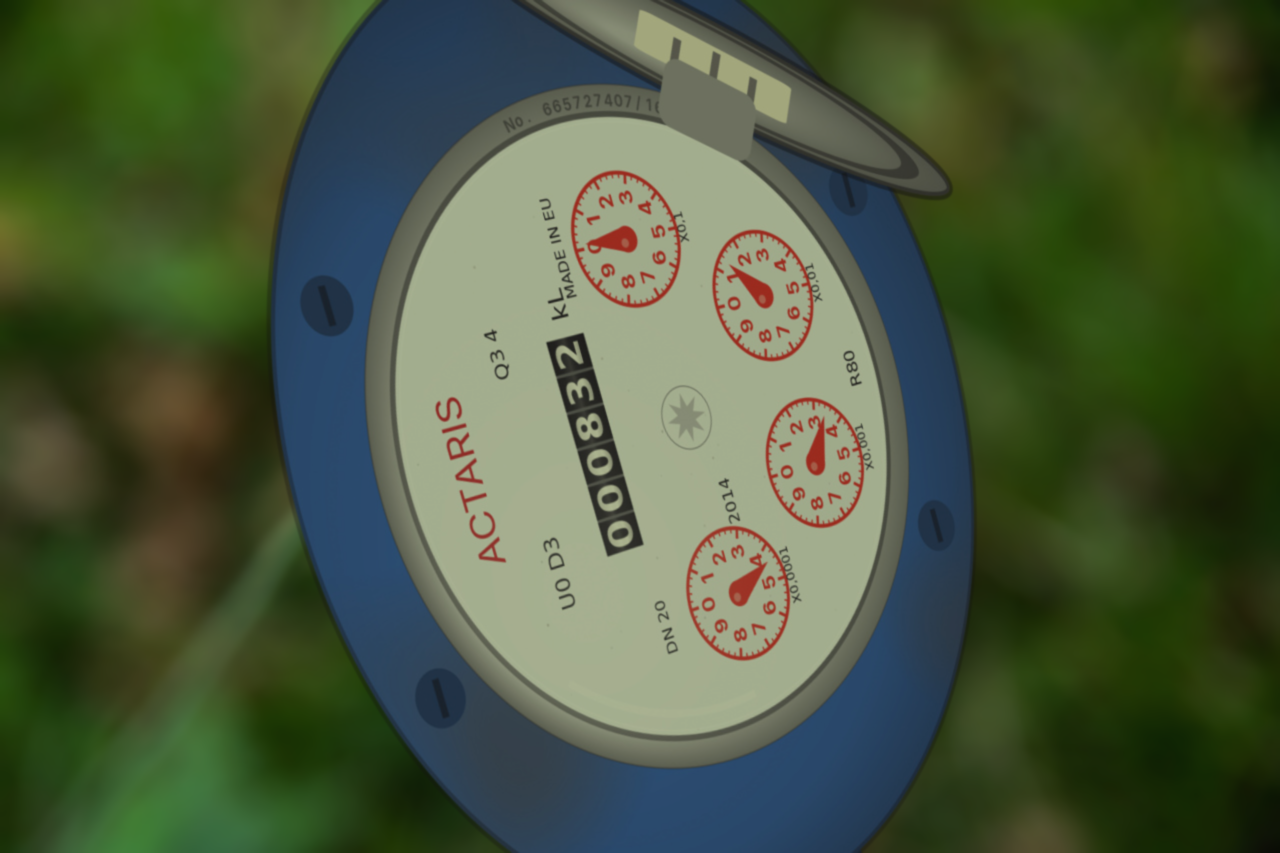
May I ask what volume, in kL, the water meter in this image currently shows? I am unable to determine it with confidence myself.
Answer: 832.0134 kL
